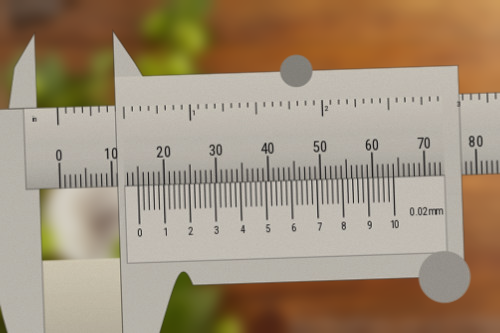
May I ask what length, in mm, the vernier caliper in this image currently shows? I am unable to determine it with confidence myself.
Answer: 15.0 mm
